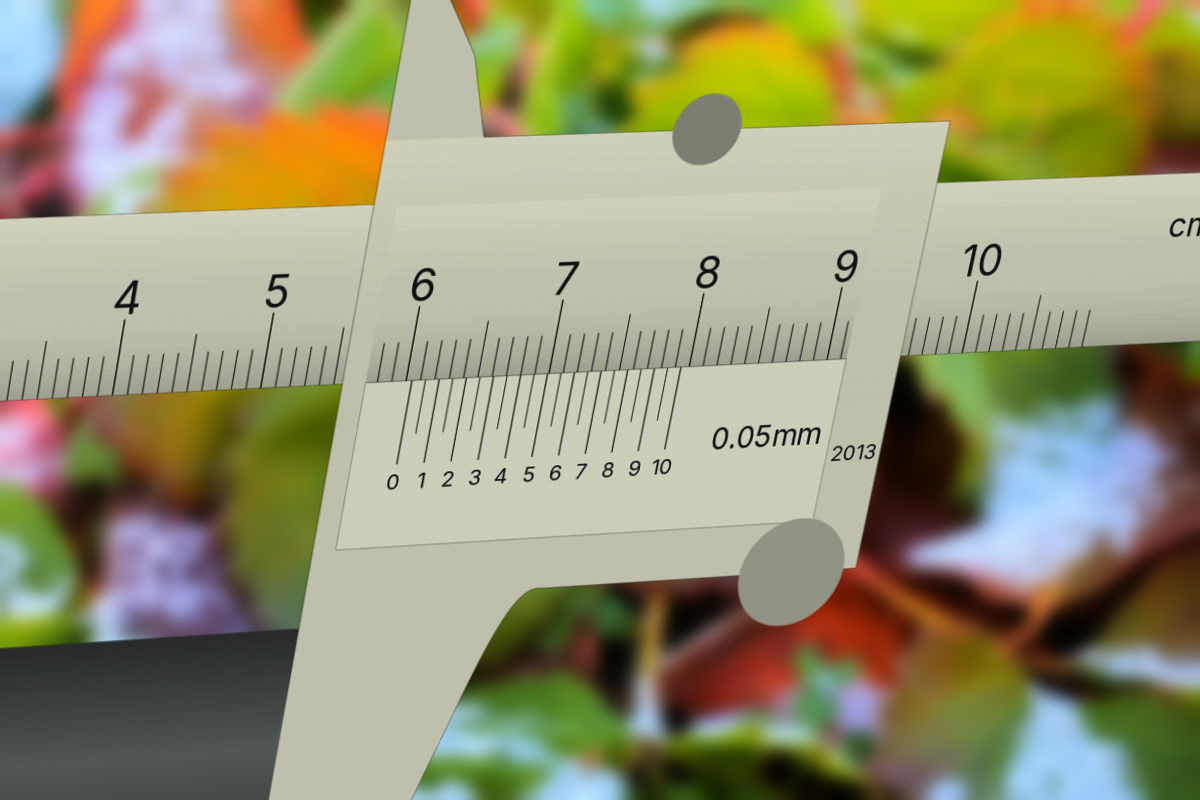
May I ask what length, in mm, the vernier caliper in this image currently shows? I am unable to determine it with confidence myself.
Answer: 60.4 mm
